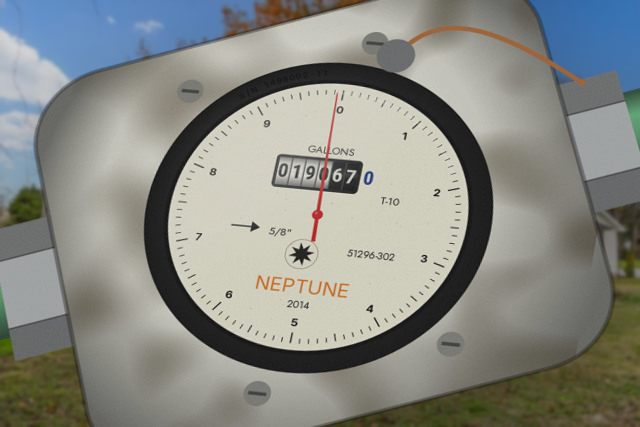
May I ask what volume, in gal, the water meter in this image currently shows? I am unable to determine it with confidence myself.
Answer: 190669.9 gal
